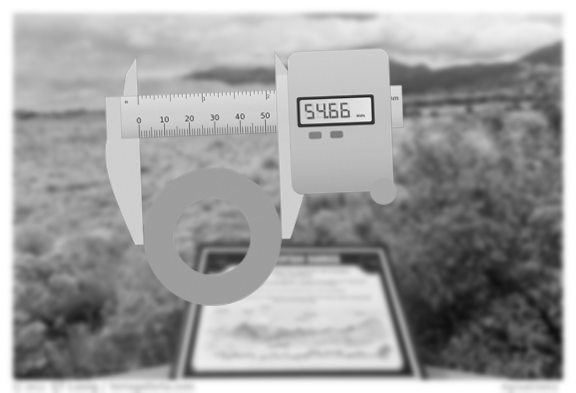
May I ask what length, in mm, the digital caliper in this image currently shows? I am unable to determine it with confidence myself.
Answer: 54.66 mm
